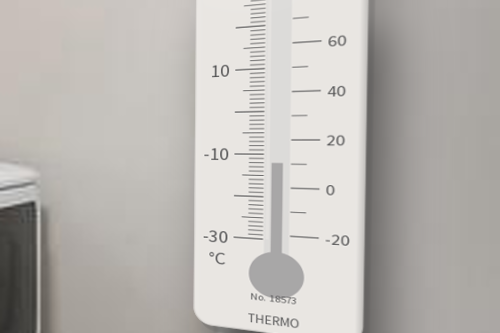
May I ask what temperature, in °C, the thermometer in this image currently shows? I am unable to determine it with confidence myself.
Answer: -12 °C
